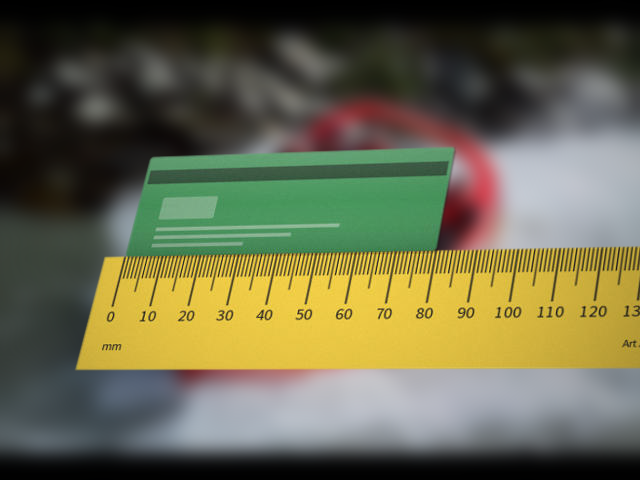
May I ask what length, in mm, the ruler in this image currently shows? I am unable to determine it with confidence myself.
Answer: 80 mm
